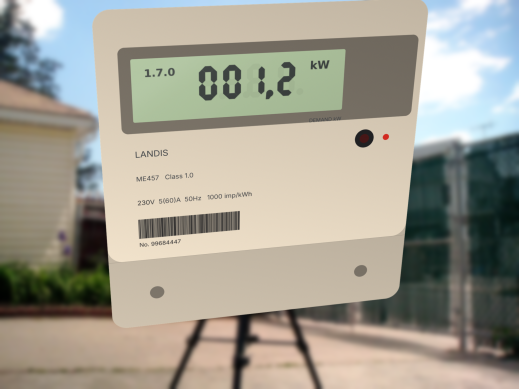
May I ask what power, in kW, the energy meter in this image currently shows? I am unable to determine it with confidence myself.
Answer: 1.2 kW
